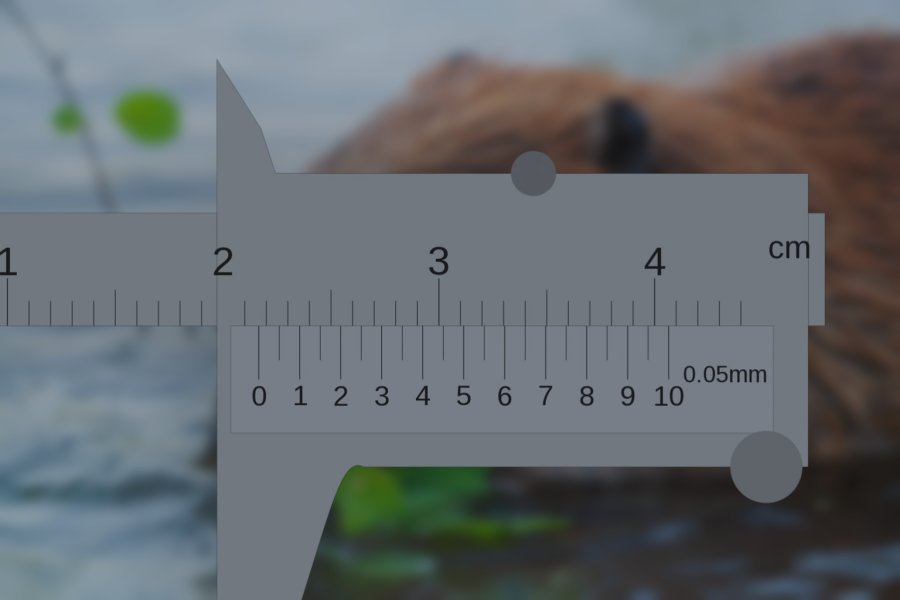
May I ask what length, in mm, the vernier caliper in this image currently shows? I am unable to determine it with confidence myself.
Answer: 21.65 mm
